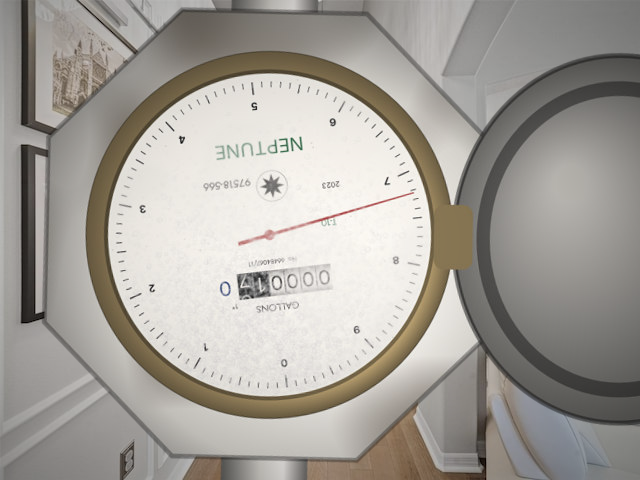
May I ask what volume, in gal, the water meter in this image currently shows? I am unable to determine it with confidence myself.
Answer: 167.2 gal
